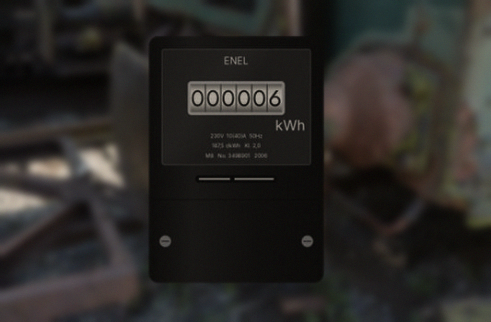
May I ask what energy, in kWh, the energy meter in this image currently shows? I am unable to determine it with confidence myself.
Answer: 6 kWh
